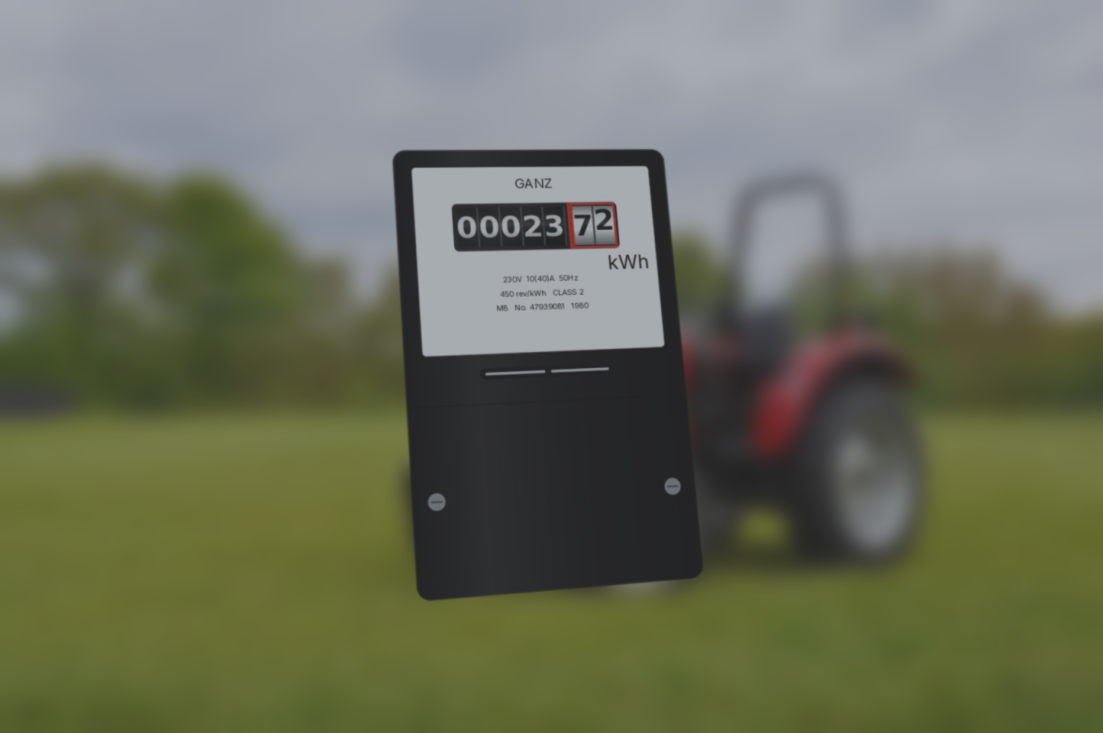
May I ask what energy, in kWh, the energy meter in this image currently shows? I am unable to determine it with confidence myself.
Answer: 23.72 kWh
